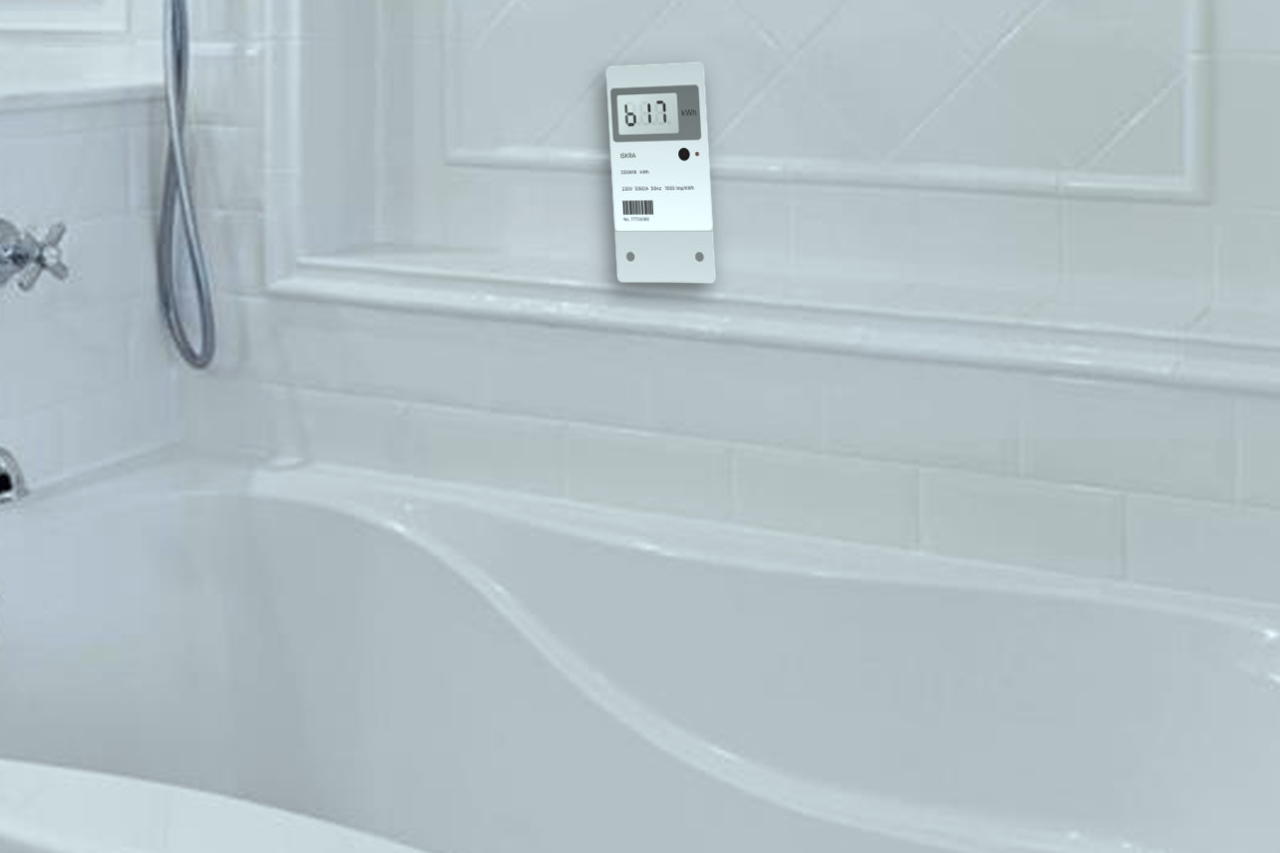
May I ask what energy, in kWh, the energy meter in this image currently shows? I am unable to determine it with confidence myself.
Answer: 617 kWh
